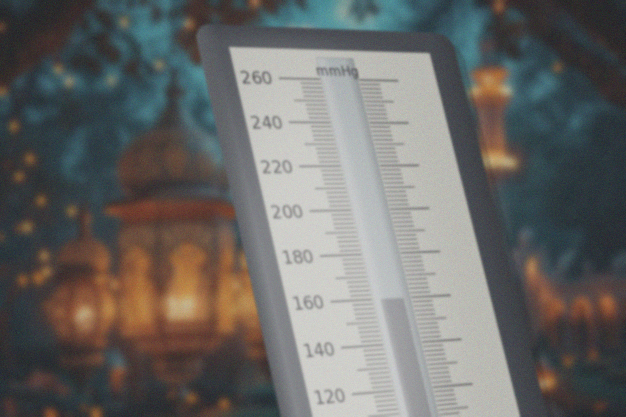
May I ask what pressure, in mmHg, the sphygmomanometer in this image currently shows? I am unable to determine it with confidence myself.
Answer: 160 mmHg
